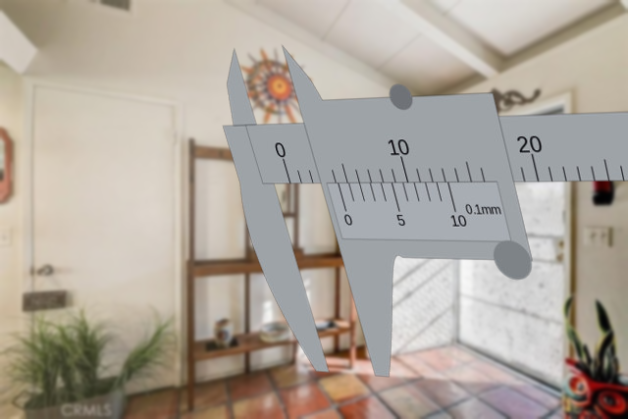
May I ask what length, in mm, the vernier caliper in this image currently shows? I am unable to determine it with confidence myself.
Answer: 4.2 mm
